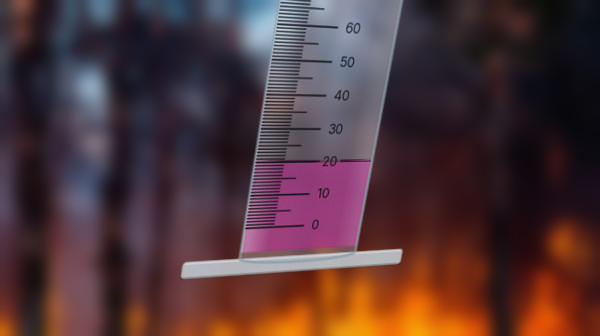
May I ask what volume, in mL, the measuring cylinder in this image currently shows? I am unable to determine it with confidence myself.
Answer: 20 mL
